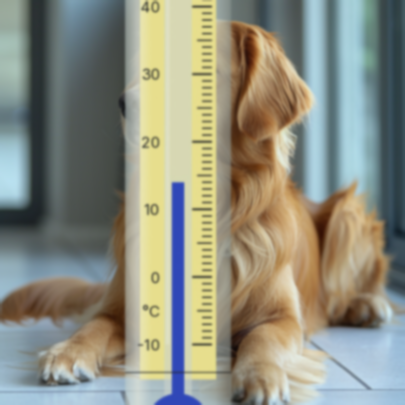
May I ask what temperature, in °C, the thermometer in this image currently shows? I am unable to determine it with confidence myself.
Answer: 14 °C
